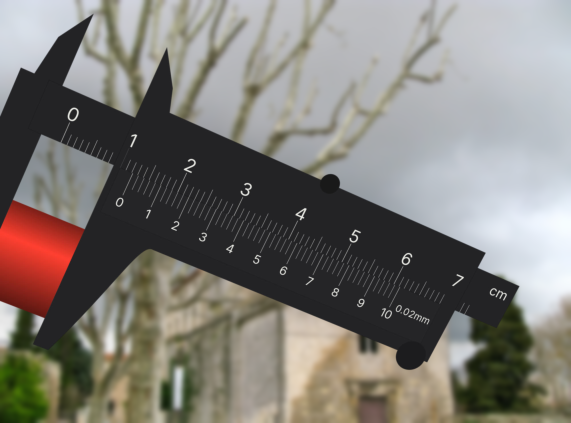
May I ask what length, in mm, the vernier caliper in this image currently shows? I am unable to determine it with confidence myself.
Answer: 12.2 mm
